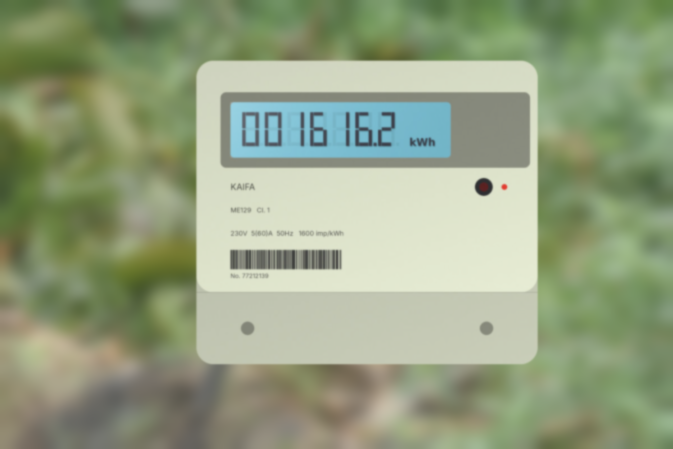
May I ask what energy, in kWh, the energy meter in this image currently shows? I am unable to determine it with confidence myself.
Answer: 1616.2 kWh
